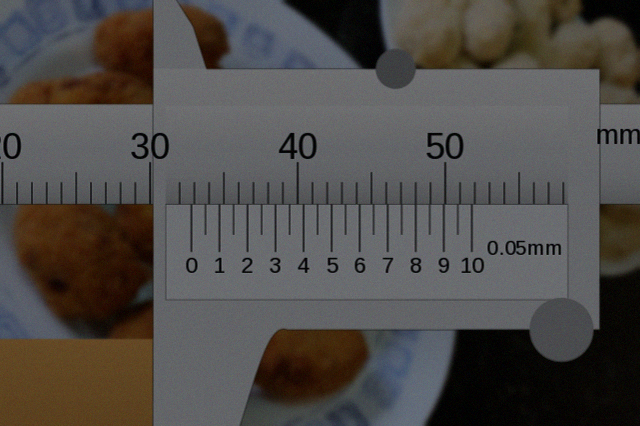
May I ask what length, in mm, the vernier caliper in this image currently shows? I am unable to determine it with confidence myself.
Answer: 32.8 mm
